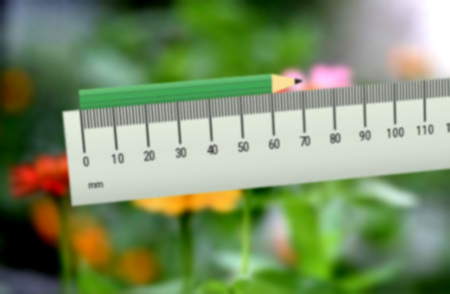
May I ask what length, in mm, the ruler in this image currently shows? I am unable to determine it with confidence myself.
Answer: 70 mm
